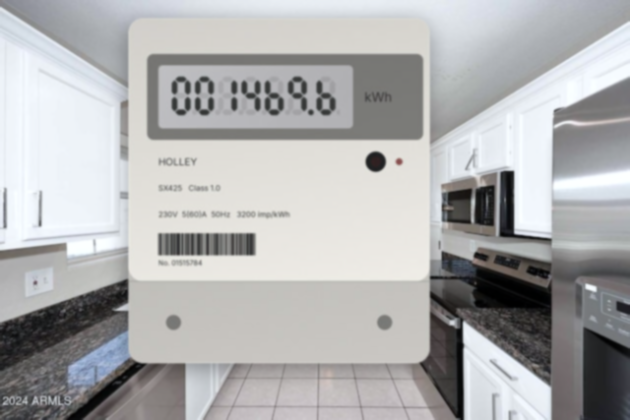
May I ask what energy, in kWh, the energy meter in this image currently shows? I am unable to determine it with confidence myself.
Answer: 1469.6 kWh
